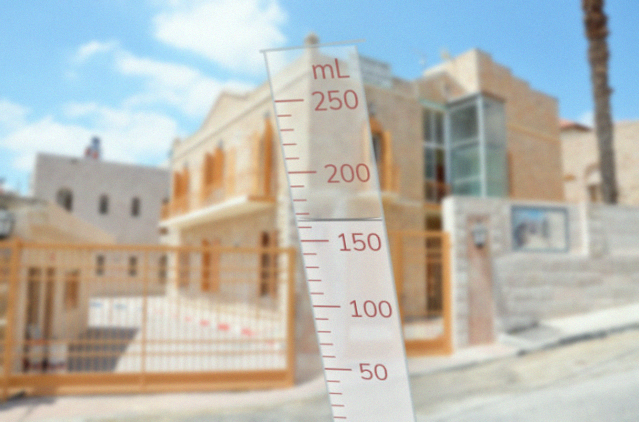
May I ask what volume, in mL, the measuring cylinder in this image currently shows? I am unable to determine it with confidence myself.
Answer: 165 mL
